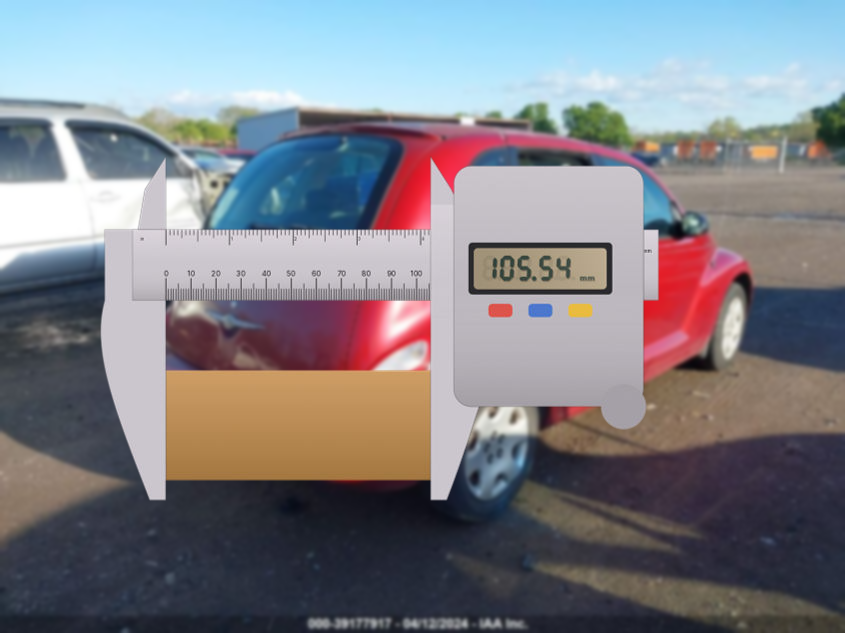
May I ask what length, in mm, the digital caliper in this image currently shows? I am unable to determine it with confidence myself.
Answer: 105.54 mm
